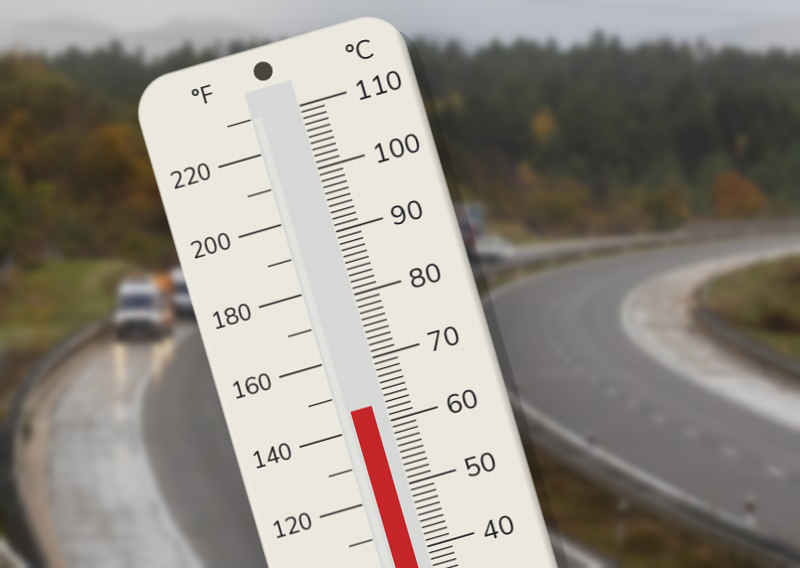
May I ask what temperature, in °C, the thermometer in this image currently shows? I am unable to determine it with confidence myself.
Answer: 63 °C
